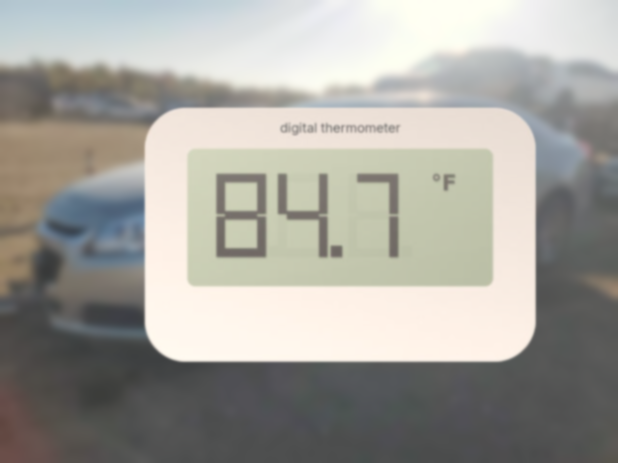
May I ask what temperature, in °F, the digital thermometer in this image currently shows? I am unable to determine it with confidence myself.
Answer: 84.7 °F
